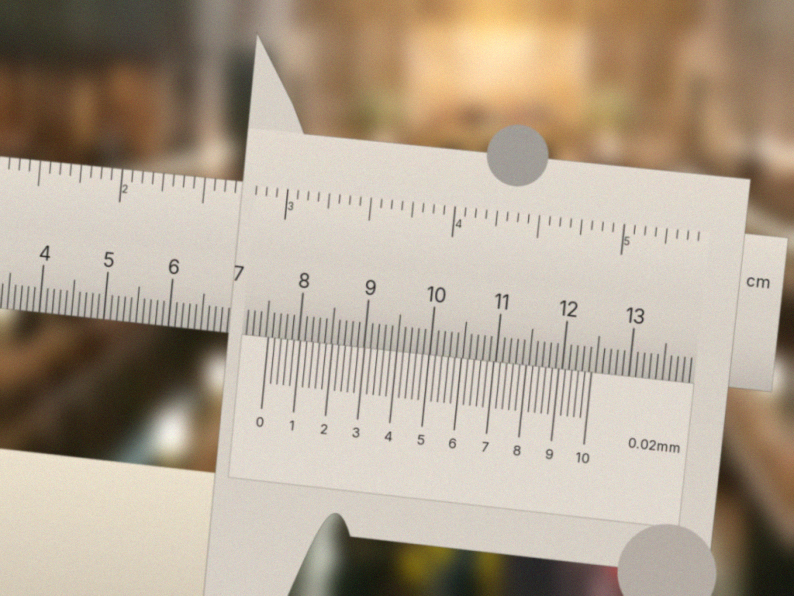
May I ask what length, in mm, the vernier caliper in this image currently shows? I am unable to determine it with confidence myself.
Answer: 75.4 mm
